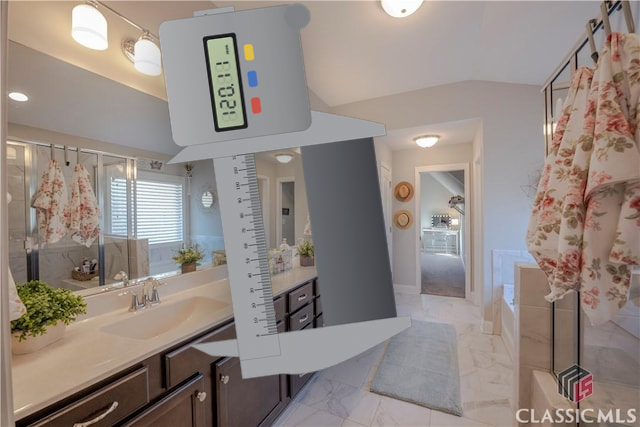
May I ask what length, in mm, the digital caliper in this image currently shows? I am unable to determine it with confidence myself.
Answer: 120.11 mm
